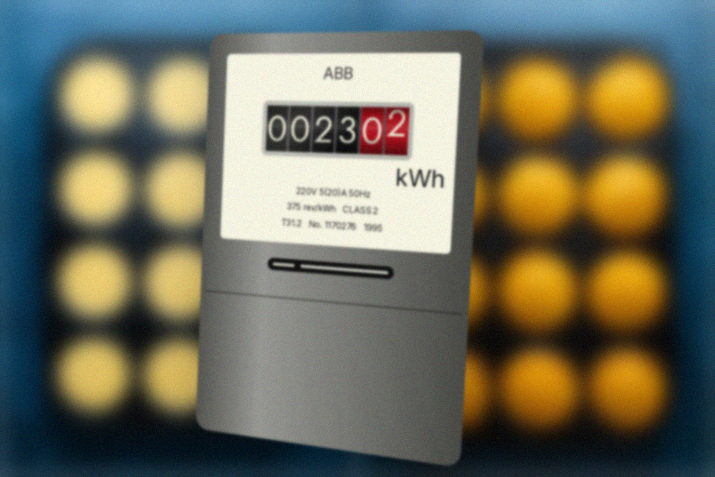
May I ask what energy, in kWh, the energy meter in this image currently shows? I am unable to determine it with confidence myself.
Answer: 23.02 kWh
